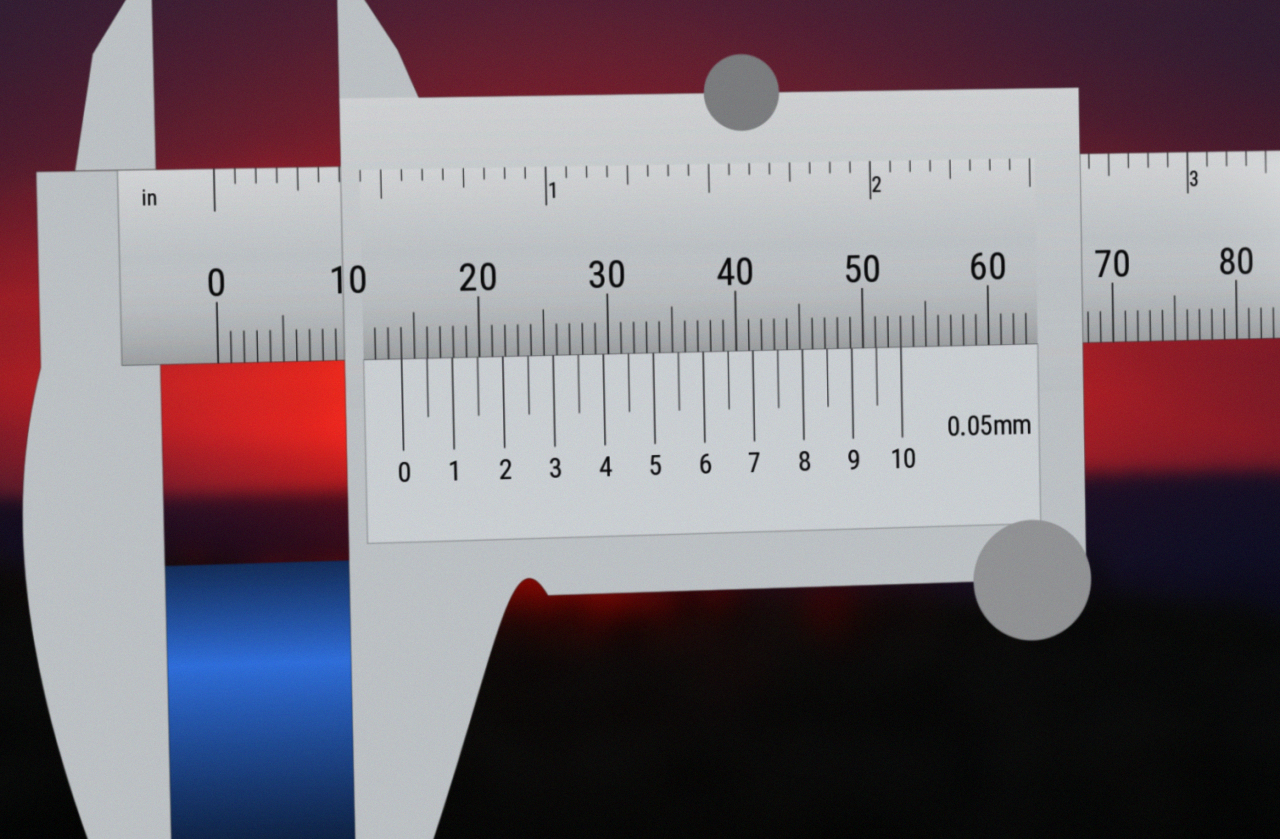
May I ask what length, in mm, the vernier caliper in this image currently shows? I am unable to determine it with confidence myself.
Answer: 14.0 mm
